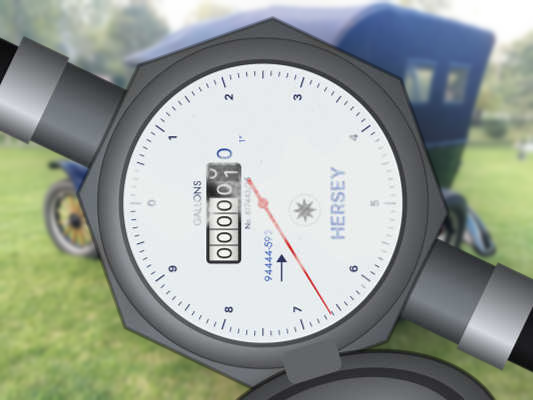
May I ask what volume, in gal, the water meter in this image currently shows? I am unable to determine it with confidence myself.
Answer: 6.6 gal
